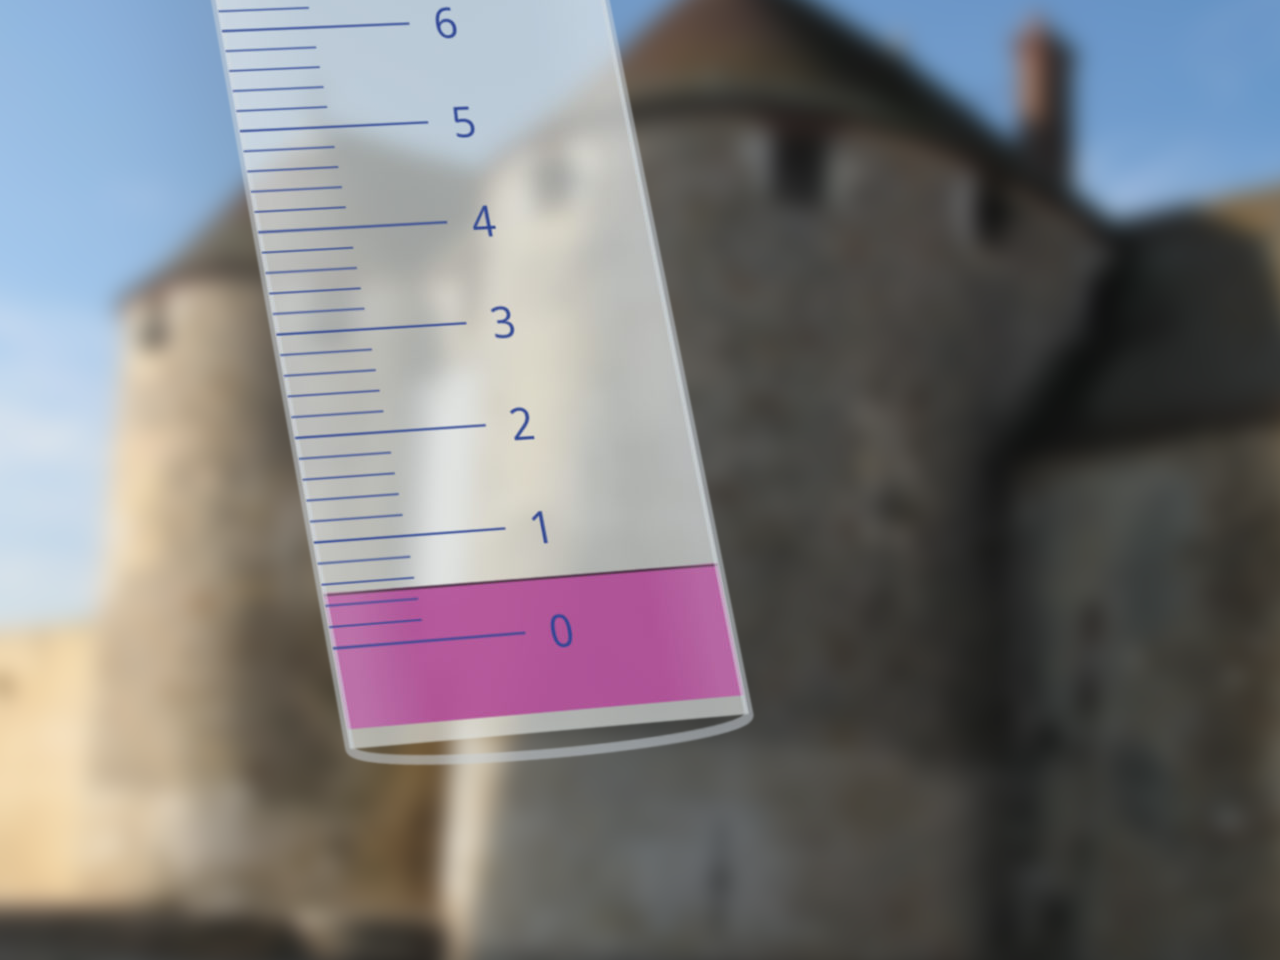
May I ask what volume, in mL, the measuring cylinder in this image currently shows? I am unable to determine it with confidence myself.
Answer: 0.5 mL
